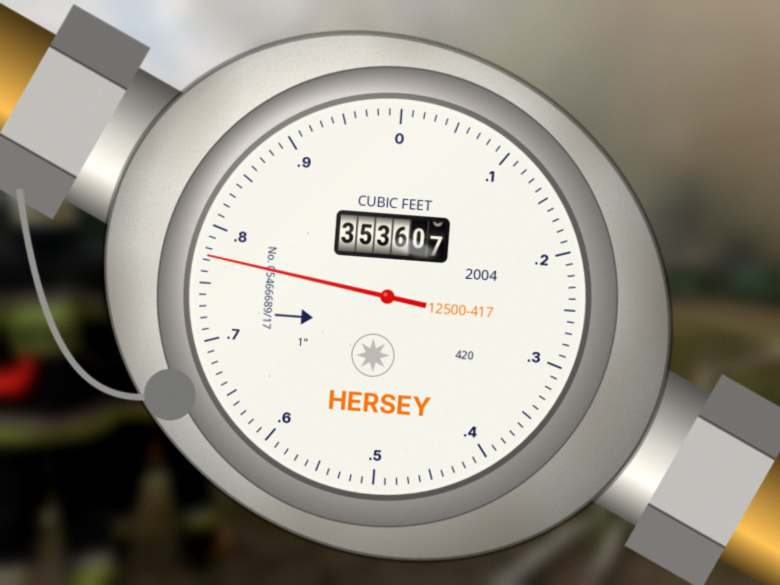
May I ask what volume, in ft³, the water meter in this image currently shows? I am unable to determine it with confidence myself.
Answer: 353606.77 ft³
